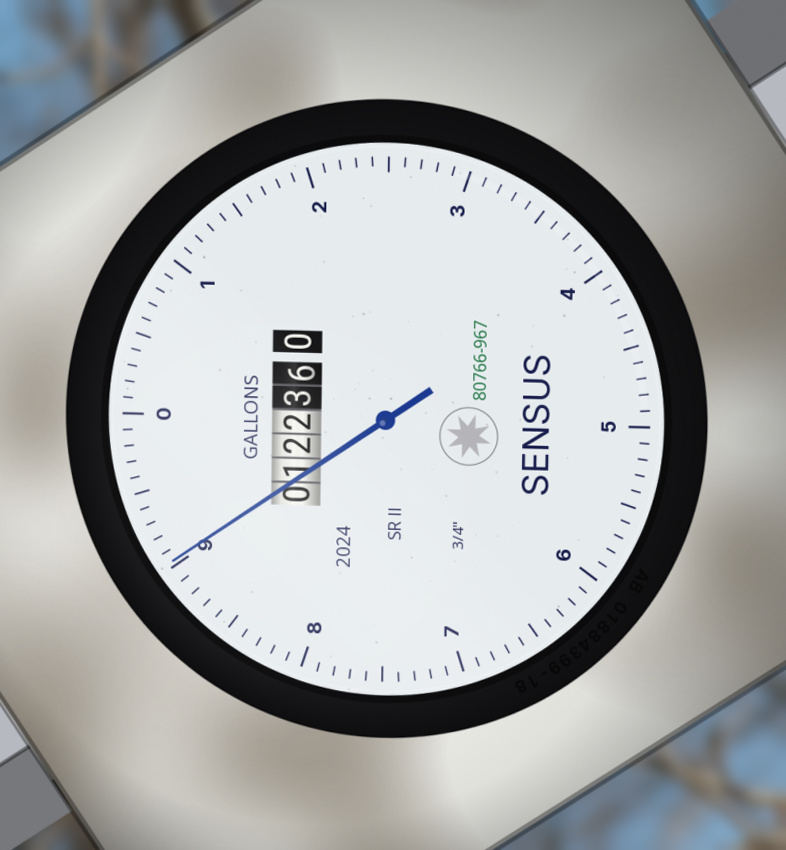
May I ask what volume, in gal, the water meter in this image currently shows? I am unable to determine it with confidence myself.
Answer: 122359.0 gal
